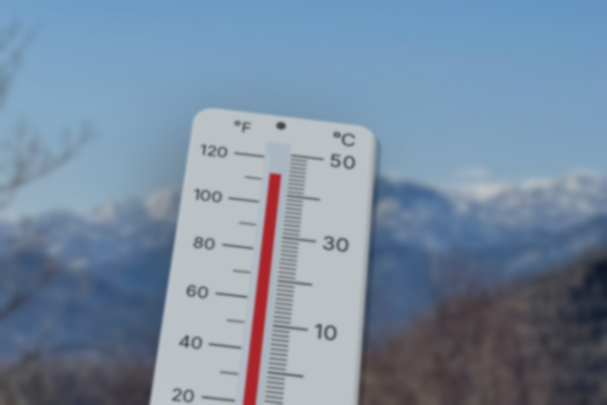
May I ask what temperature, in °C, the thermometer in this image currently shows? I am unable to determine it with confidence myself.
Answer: 45 °C
